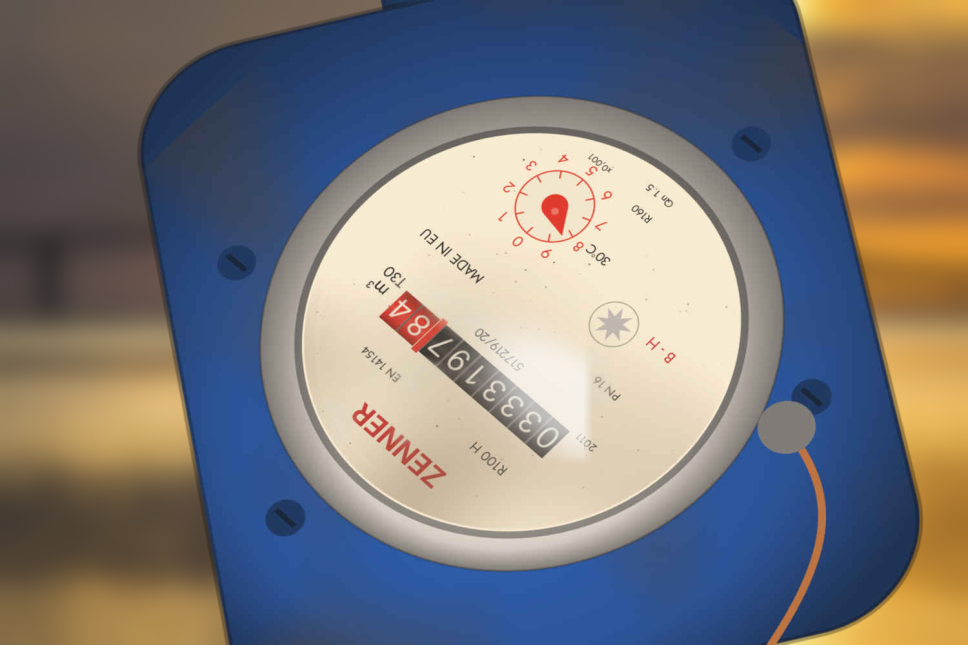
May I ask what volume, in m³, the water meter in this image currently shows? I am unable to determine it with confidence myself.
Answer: 333197.848 m³
